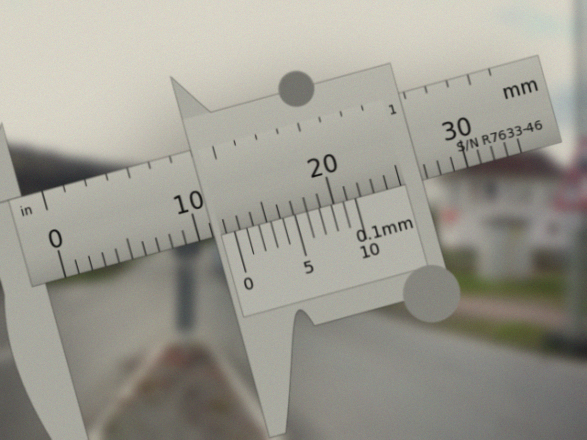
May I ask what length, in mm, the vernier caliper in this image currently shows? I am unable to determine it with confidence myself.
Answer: 12.6 mm
